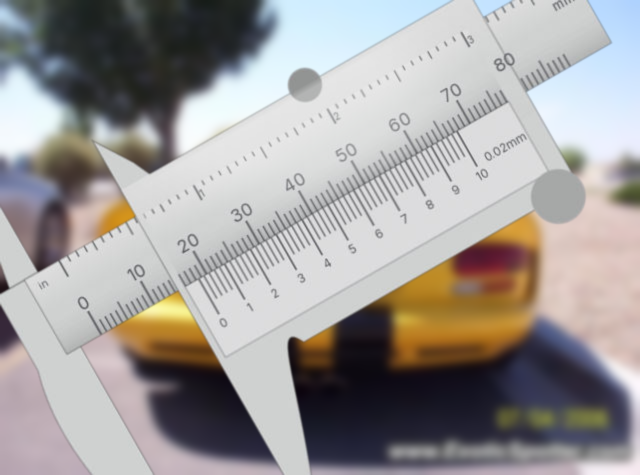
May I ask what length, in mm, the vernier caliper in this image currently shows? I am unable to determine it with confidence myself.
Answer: 18.5 mm
